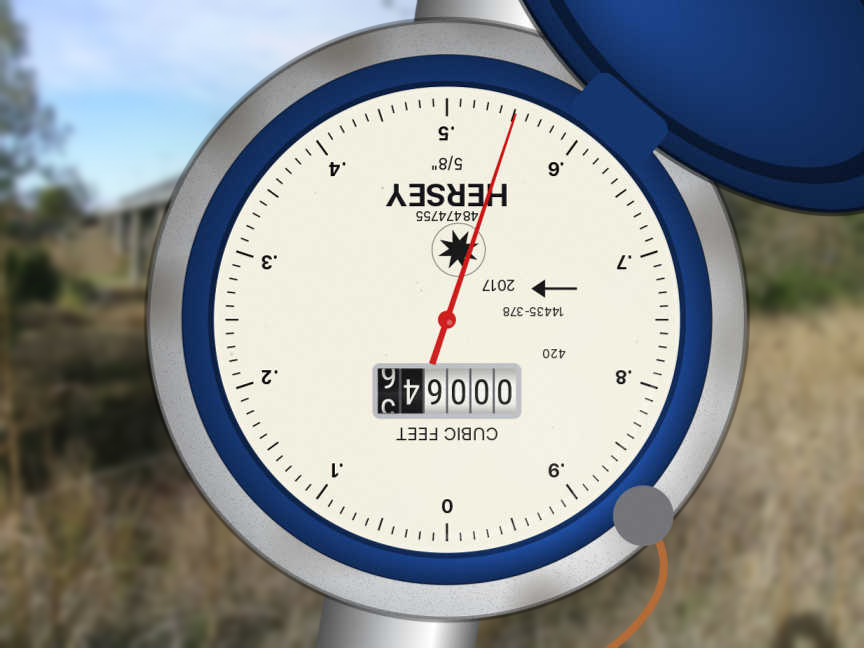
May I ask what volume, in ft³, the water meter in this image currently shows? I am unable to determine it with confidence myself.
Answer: 645.55 ft³
